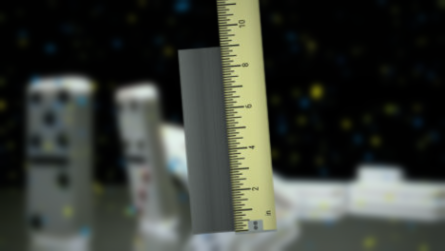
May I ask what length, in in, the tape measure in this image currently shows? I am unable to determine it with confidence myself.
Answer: 9 in
